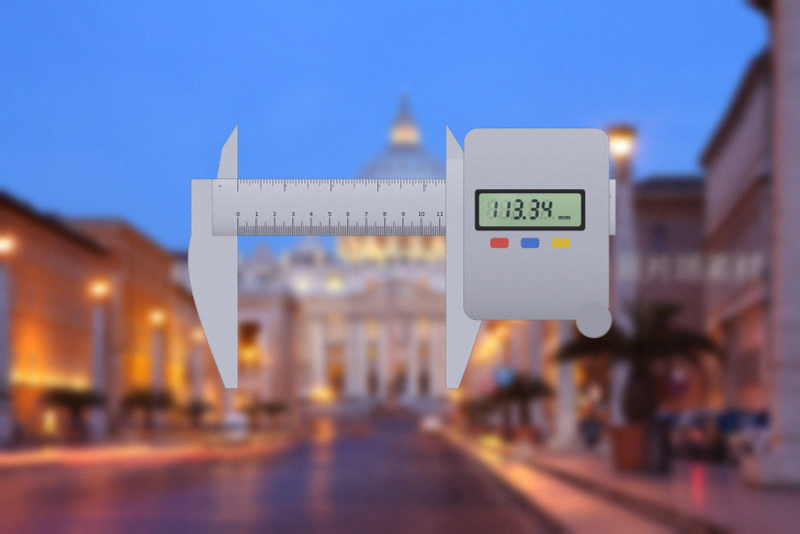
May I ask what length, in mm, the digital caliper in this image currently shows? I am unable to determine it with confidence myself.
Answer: 113.34 mm
